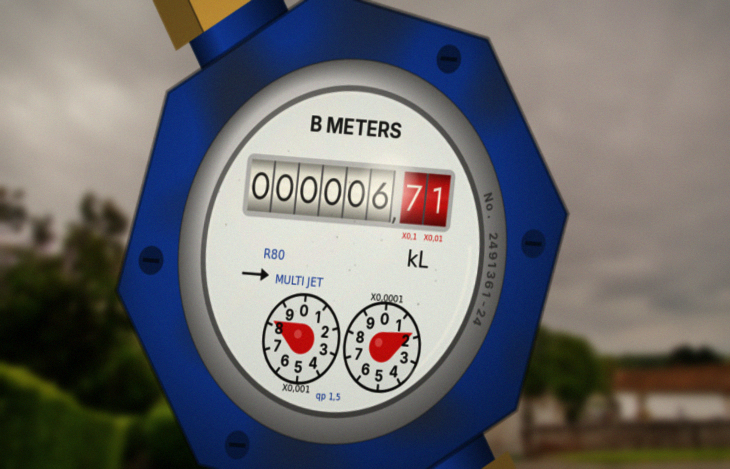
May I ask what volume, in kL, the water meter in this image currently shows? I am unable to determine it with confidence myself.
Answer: 6.7181 kL
